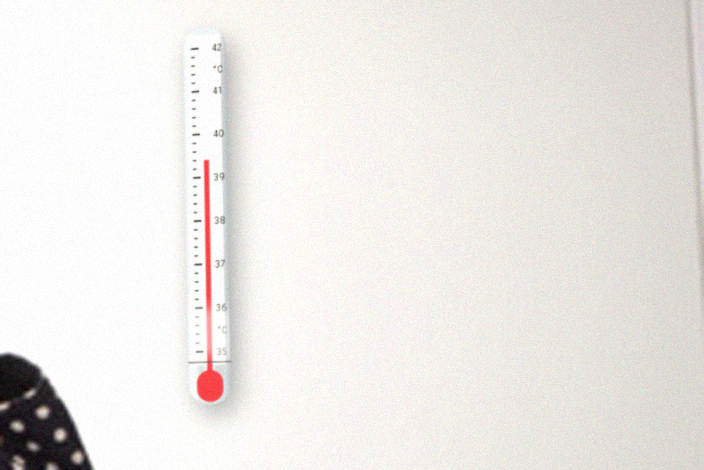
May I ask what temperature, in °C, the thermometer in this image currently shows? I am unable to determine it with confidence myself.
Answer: 39.4 °C
